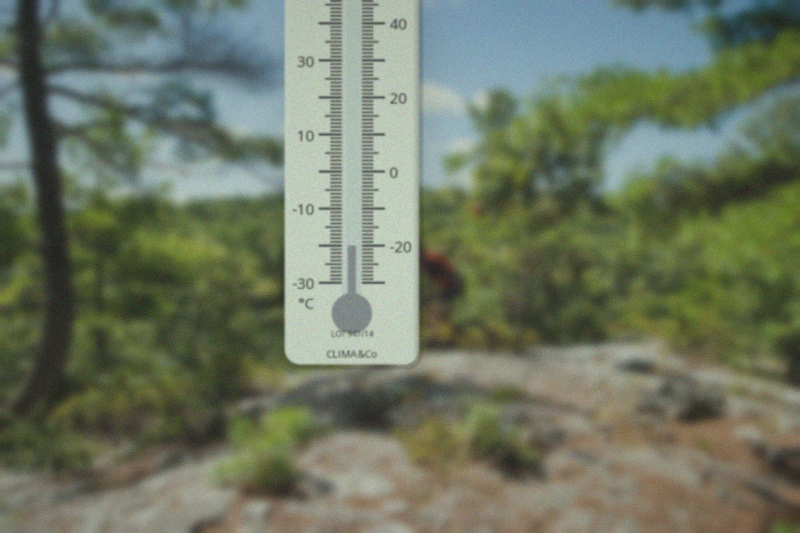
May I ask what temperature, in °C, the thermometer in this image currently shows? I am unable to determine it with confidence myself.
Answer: -20 °C
